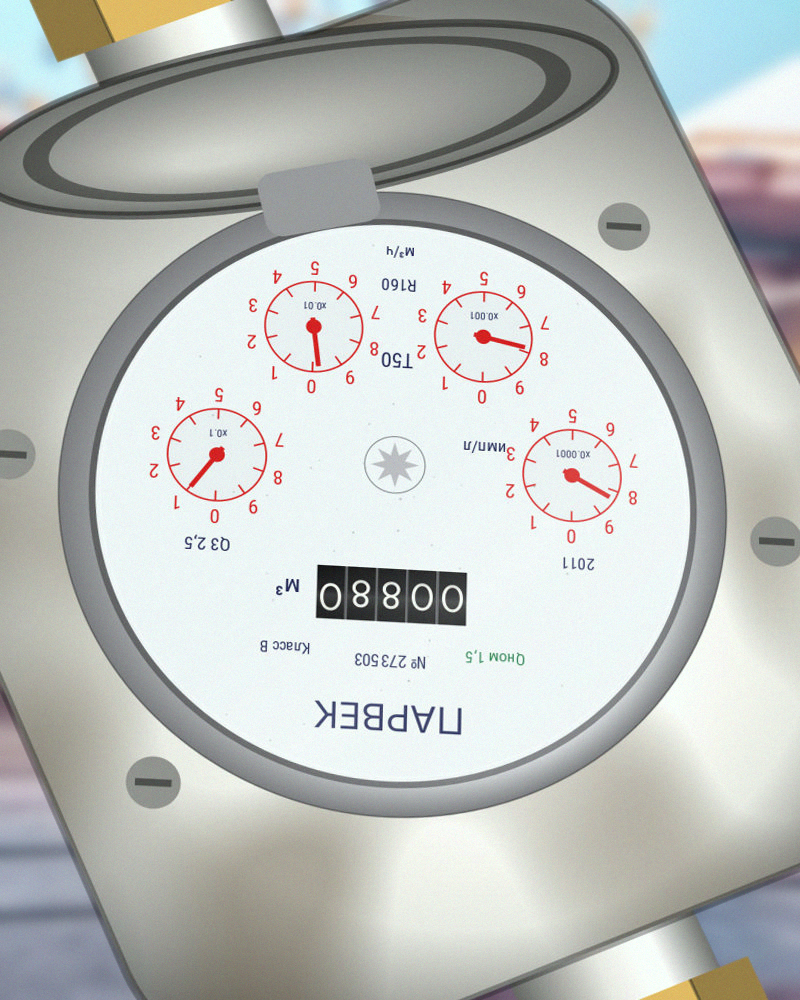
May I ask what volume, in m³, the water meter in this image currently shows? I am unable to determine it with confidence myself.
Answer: 880.0978 m³
